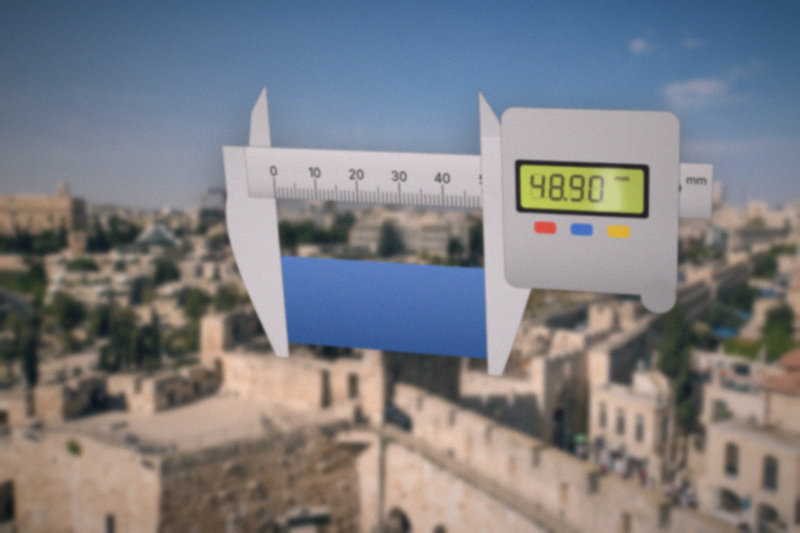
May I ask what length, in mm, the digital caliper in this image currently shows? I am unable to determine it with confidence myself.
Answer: 48.90 mm
